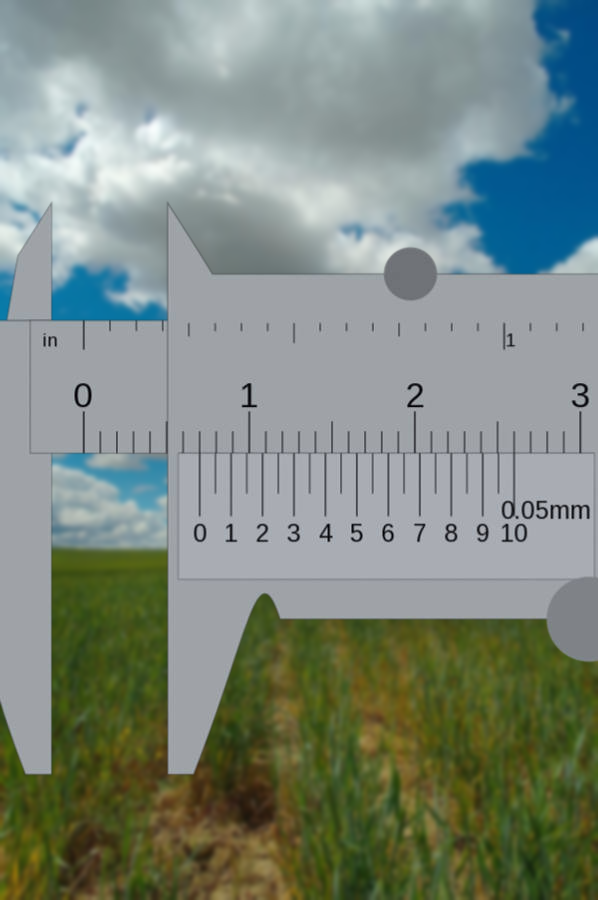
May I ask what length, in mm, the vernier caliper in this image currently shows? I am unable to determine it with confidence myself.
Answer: 7.0 mm
